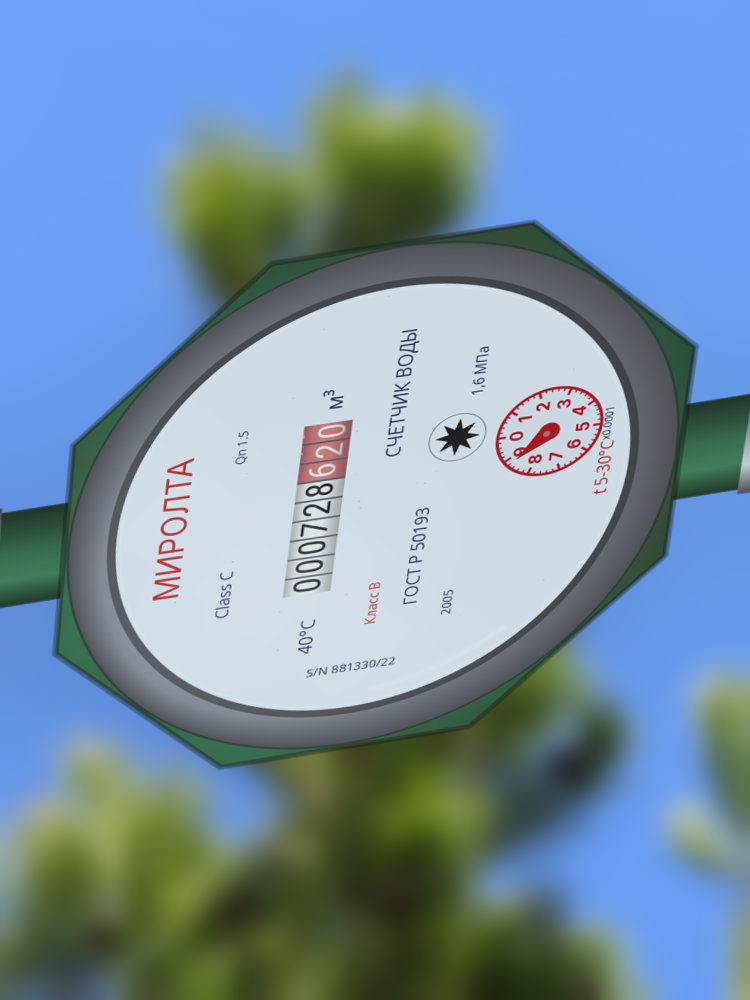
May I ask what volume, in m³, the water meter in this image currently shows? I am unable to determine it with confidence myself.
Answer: 728.6198 m³
